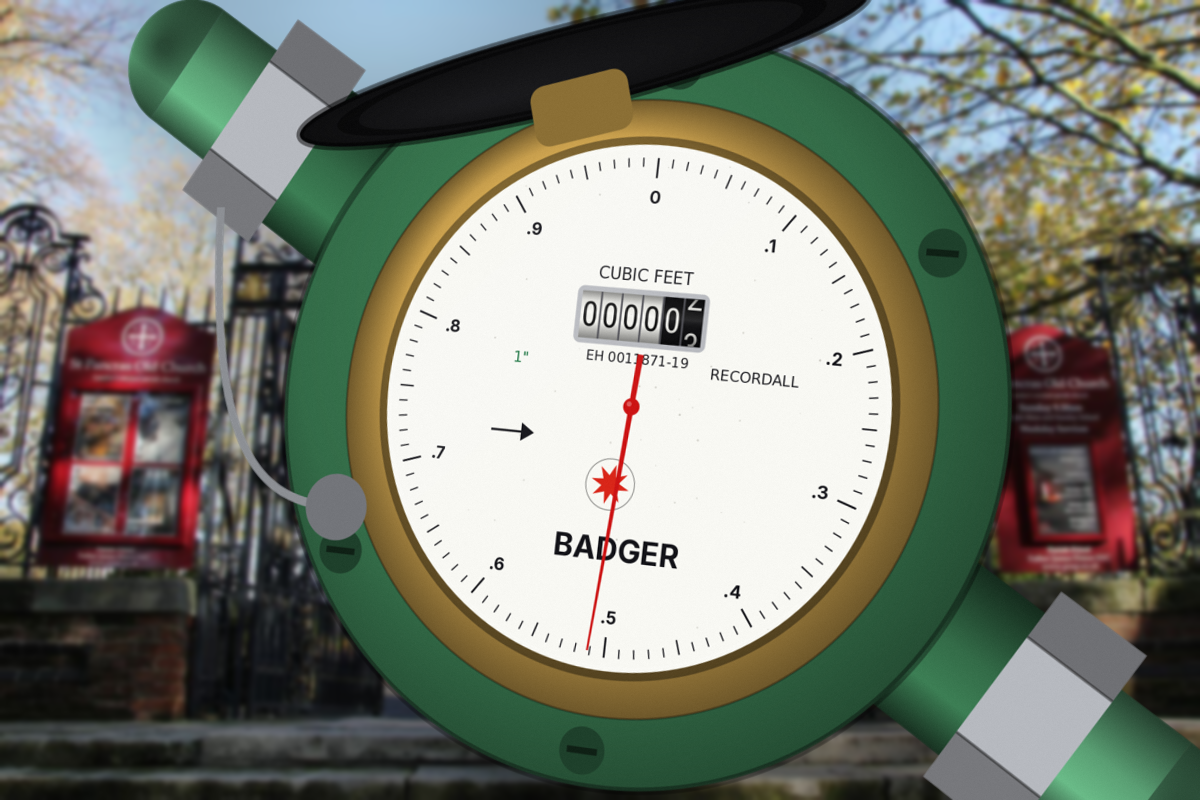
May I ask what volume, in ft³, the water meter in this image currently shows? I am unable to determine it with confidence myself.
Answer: 2.51 ft³
